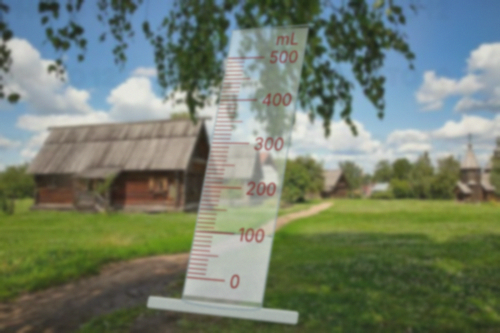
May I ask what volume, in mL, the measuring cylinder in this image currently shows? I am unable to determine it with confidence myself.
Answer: 100 mL
